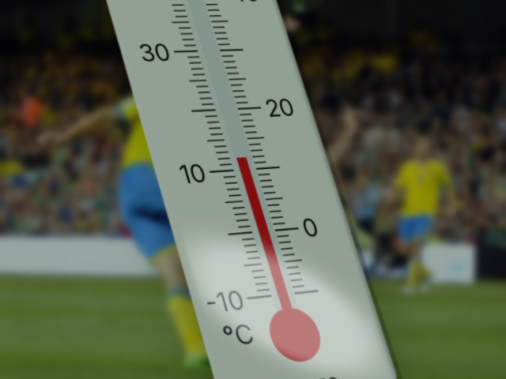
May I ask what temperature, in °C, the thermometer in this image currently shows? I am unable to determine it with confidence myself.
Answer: 12 °C
